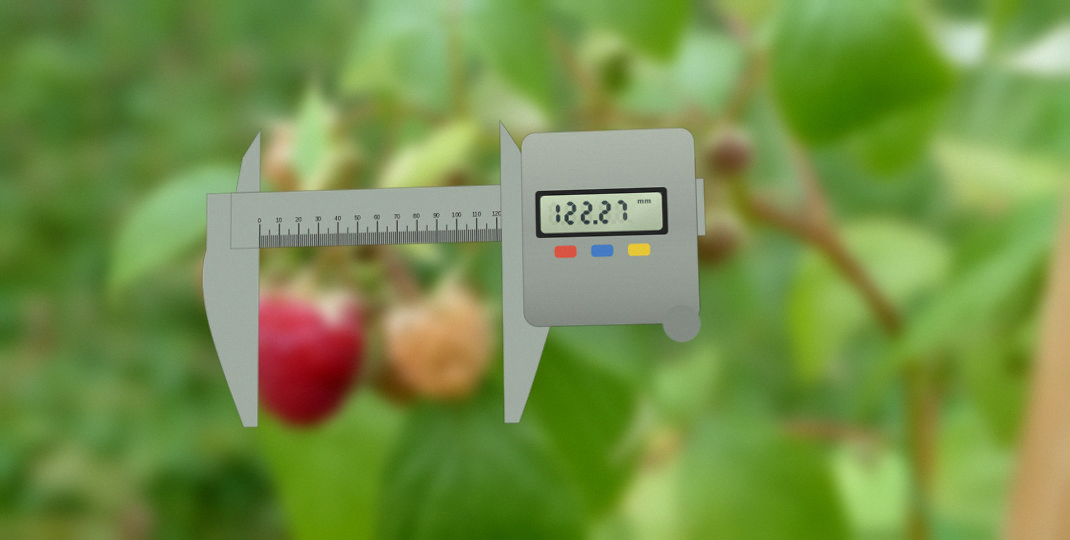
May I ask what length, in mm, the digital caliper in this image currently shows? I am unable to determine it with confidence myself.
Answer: 122.27 mm
